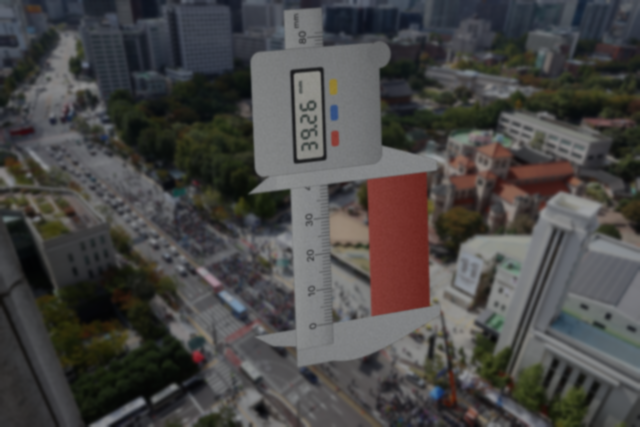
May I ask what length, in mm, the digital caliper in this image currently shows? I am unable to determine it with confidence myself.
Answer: 39.26 mm
